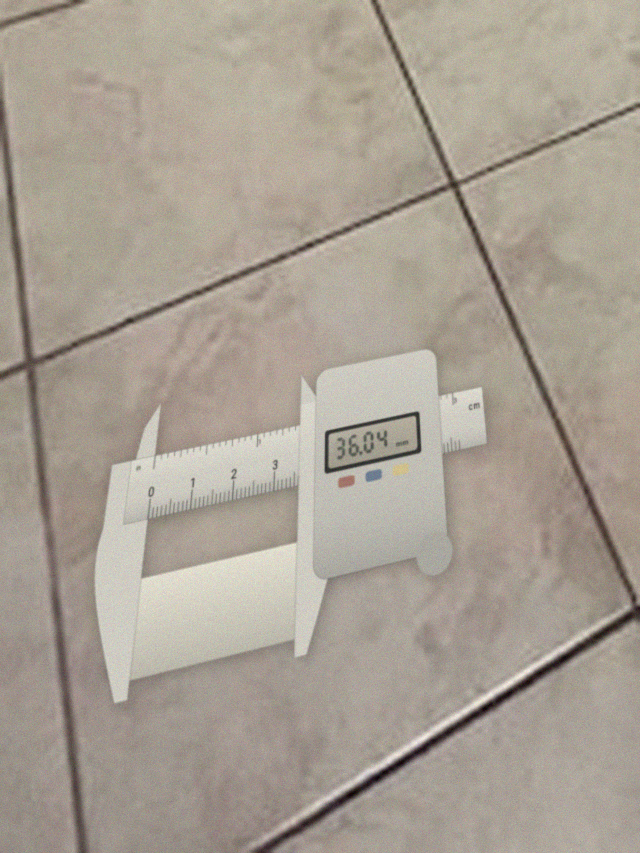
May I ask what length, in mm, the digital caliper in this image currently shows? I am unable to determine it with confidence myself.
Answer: 36.04 mm
